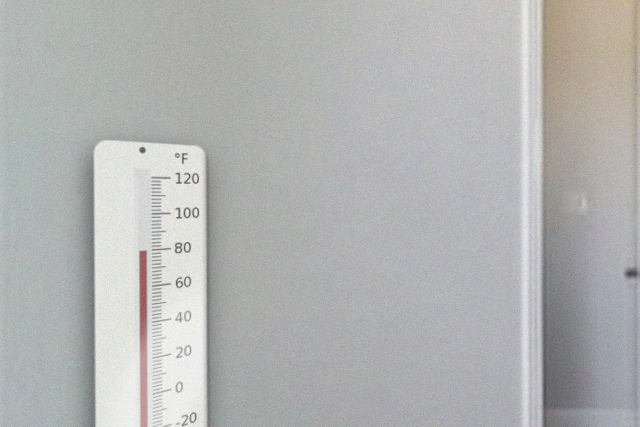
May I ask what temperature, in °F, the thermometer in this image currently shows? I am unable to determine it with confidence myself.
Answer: 80 °F
